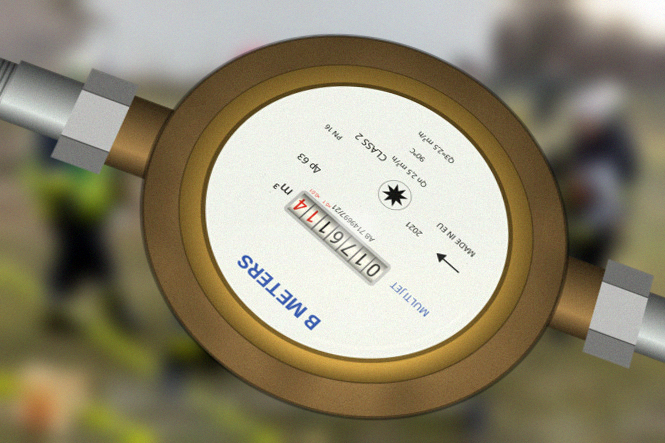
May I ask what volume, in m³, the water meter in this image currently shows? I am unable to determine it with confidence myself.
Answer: 1761.14 m³
